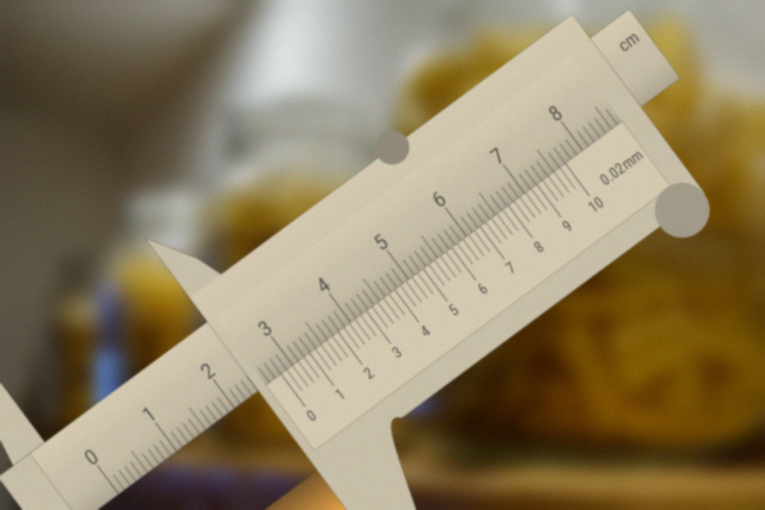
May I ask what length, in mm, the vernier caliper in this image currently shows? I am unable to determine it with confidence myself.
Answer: 28.0 mm
